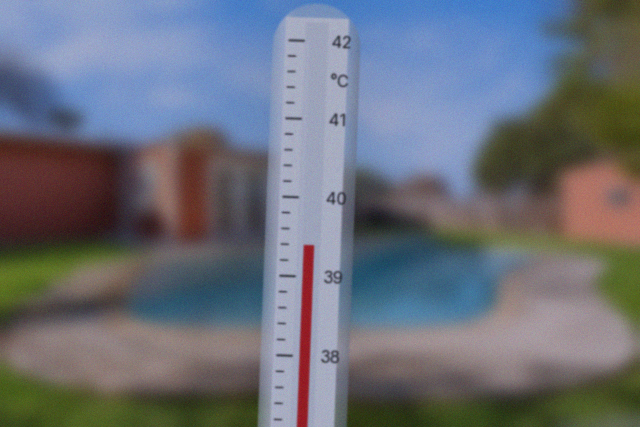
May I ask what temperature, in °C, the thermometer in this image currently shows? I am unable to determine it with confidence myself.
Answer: 39.4 °C
